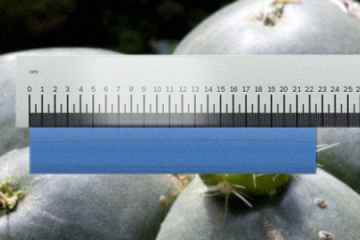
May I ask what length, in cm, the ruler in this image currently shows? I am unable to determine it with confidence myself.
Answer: 22.5 cm
